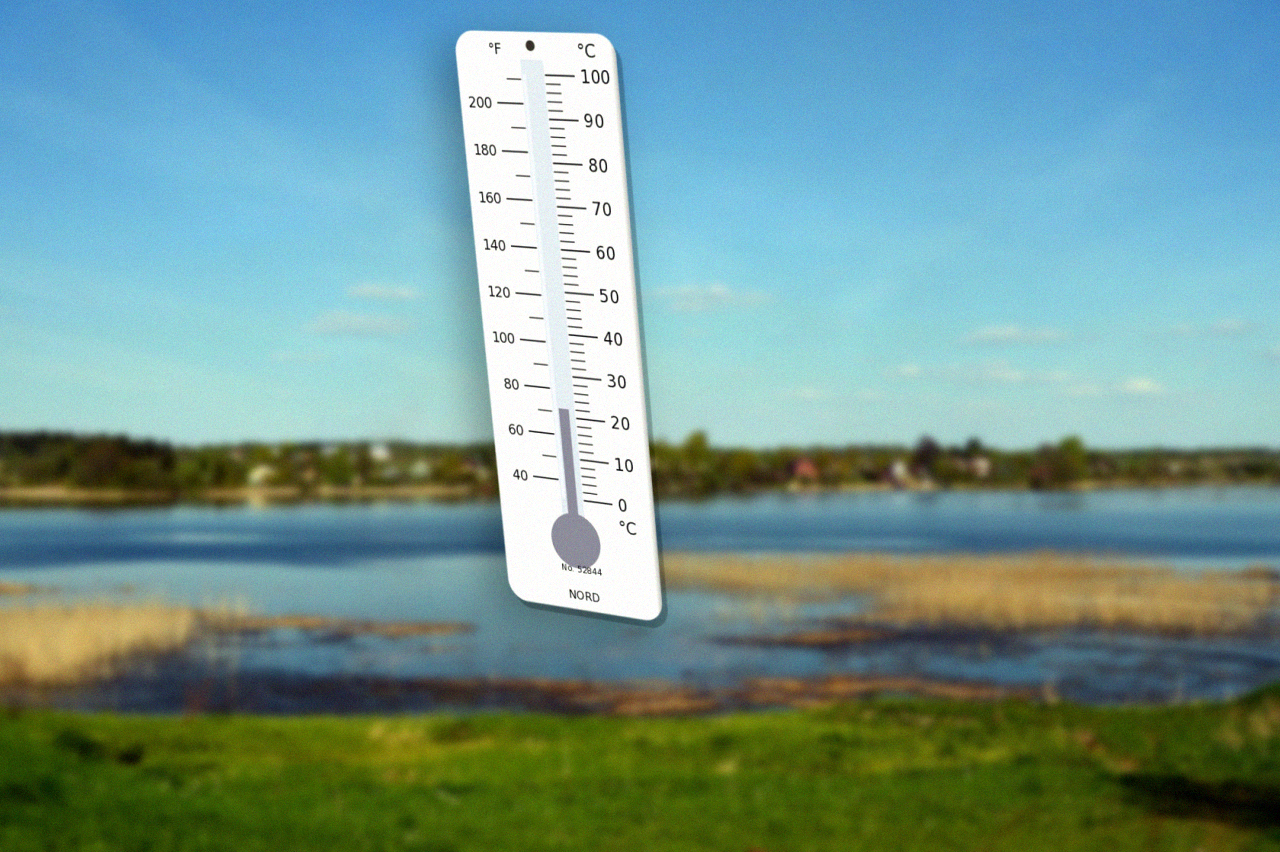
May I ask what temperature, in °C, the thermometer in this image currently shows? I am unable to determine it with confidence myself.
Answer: 22 °C
